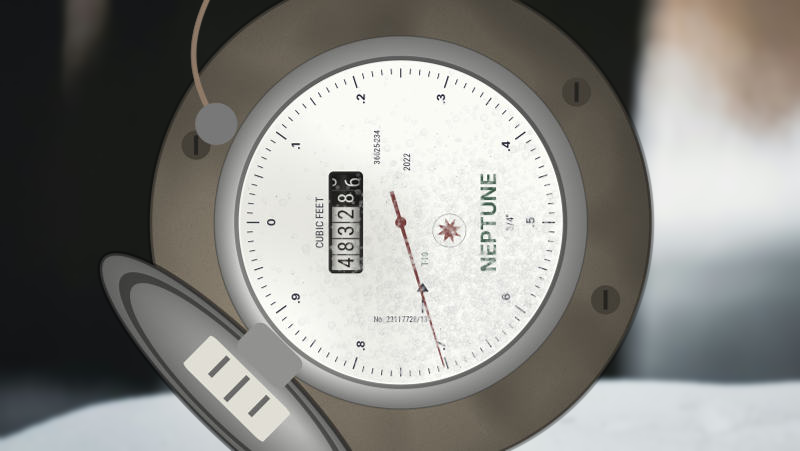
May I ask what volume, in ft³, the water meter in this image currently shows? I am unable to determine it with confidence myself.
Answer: 483285.70 ft³
